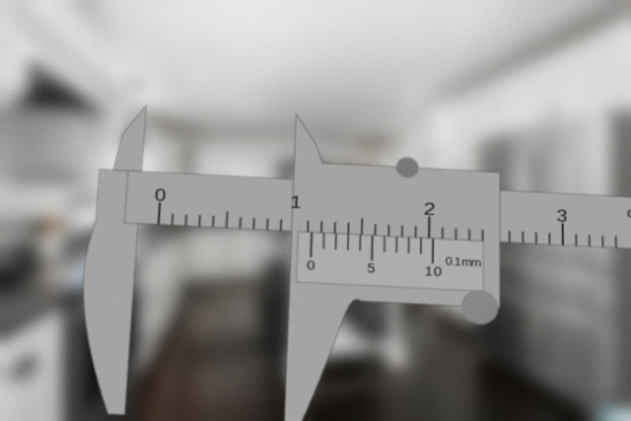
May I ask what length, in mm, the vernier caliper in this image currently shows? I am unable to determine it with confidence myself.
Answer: 11.3 mm
